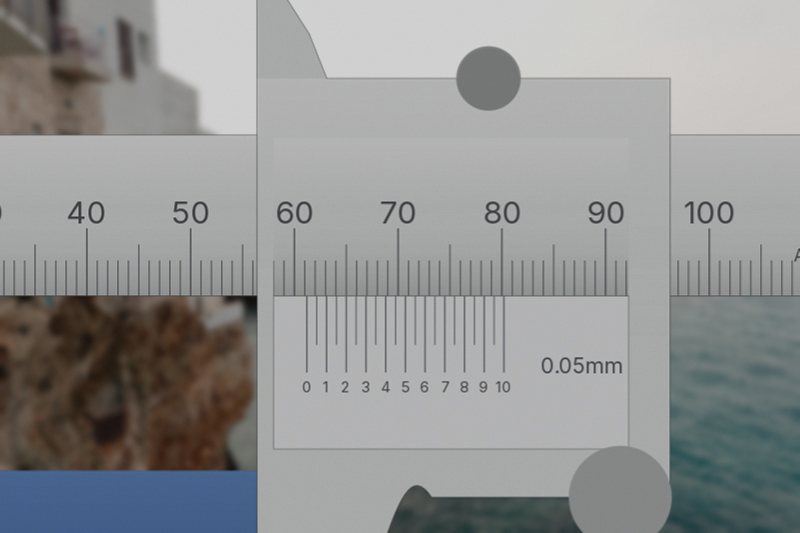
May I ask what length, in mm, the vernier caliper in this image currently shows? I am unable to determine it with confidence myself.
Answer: 61.2 mm
